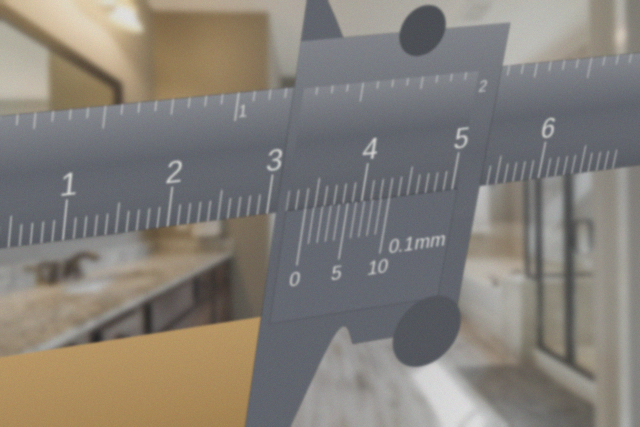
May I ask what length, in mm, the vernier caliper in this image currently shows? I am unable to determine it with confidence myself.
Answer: 34.0 mm
